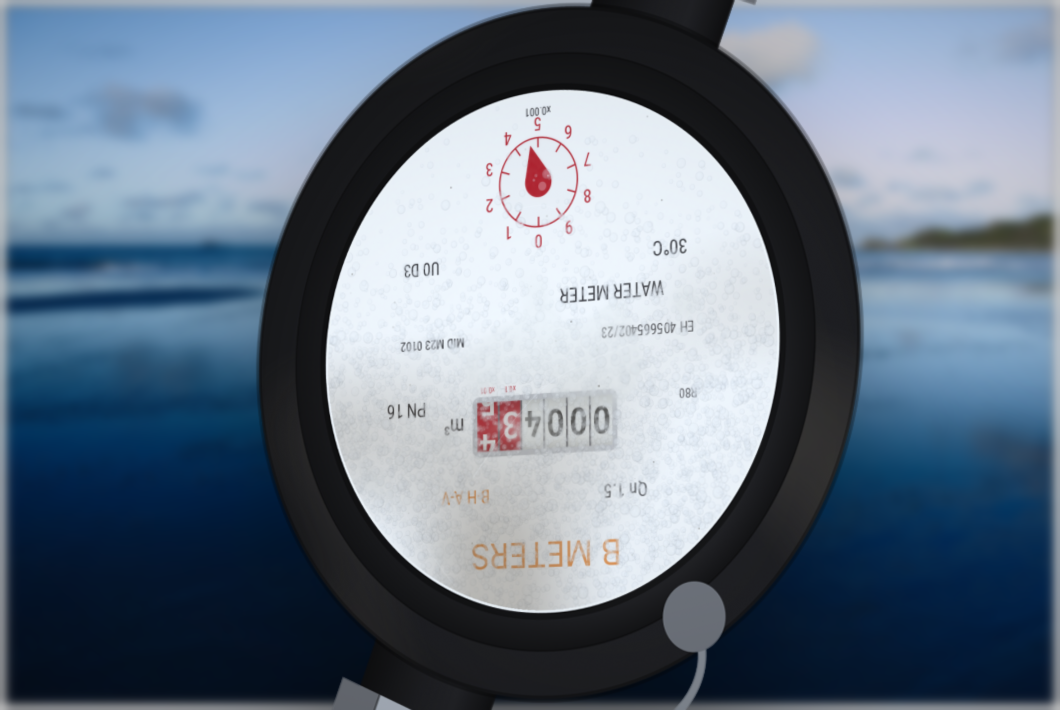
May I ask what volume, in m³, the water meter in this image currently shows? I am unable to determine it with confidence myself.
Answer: 4.344 m³
